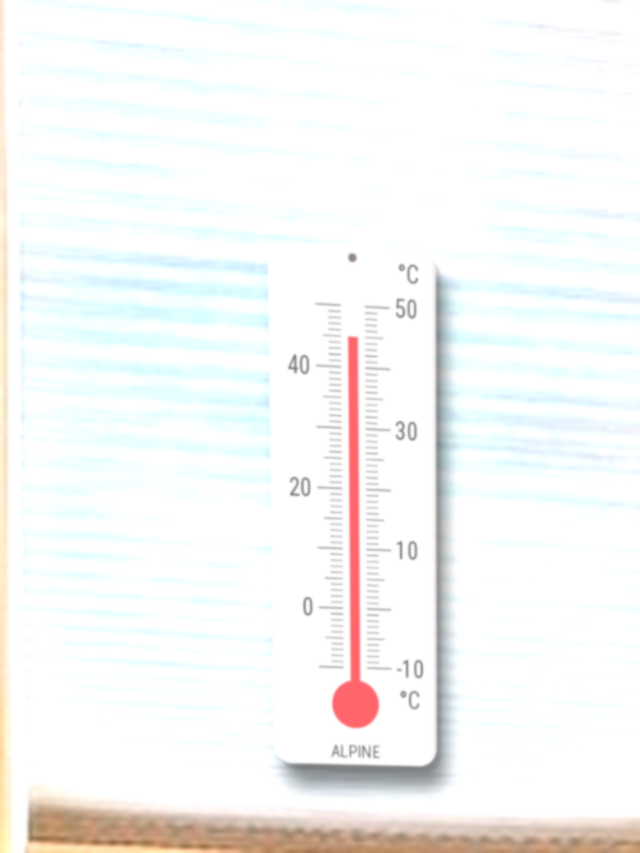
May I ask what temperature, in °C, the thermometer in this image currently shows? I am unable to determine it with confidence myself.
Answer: 45 °C
